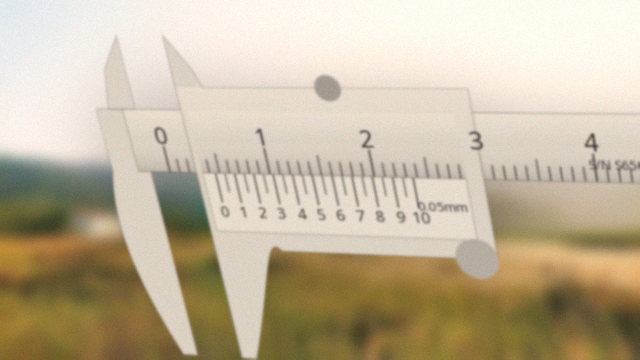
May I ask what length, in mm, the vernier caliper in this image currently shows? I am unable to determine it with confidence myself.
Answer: 4.6 mm
